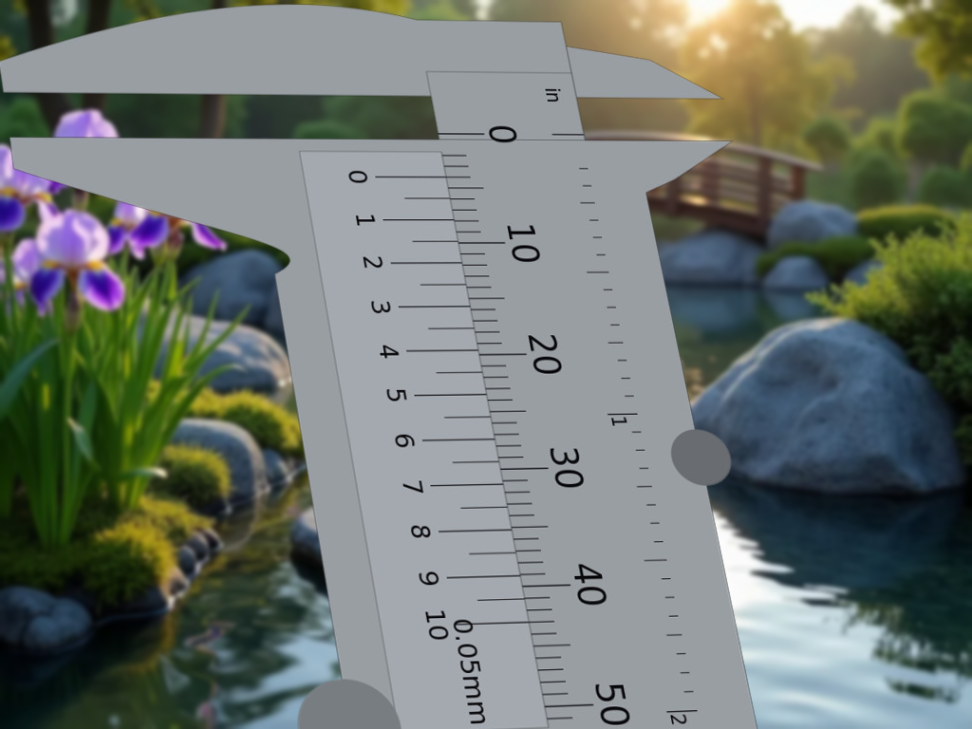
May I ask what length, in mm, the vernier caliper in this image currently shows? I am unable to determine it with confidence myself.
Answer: 4.0 mm
